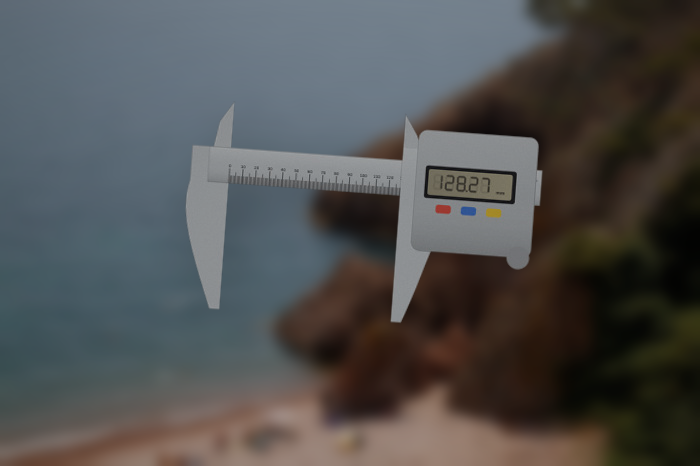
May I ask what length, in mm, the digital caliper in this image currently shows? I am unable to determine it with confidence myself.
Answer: 128.27 mm
